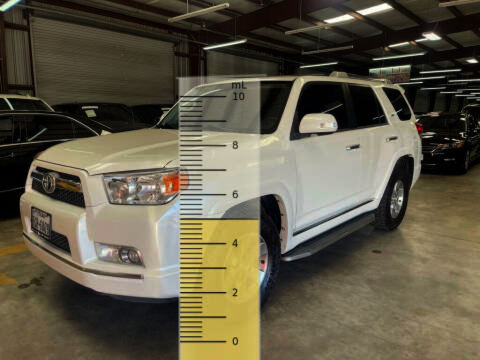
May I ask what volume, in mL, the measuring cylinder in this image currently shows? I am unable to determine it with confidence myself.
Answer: 5 mL
